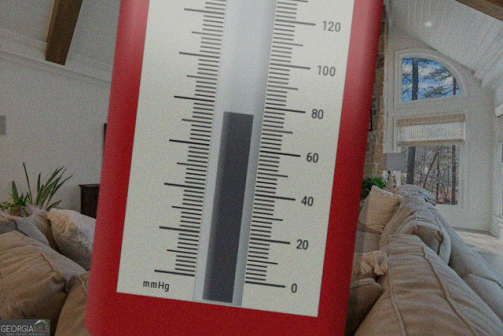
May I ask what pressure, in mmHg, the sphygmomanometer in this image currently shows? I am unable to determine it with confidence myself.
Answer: 76 mmHg
